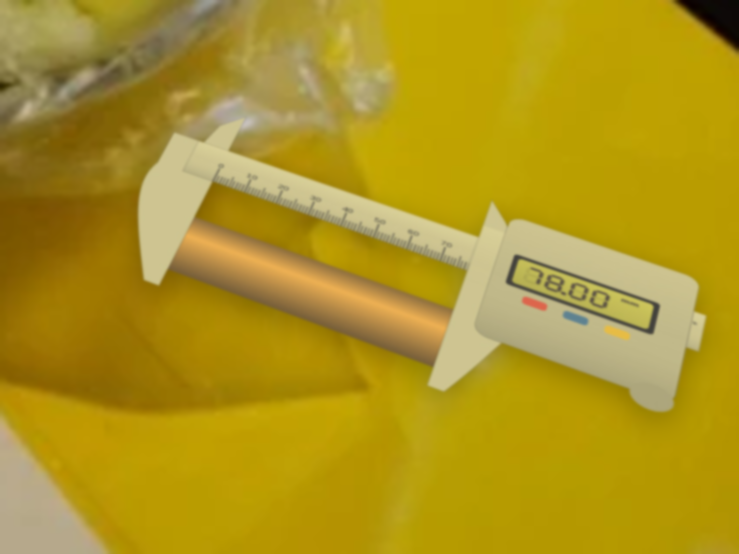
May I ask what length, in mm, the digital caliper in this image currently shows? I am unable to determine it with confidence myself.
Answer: 78.00 mm
